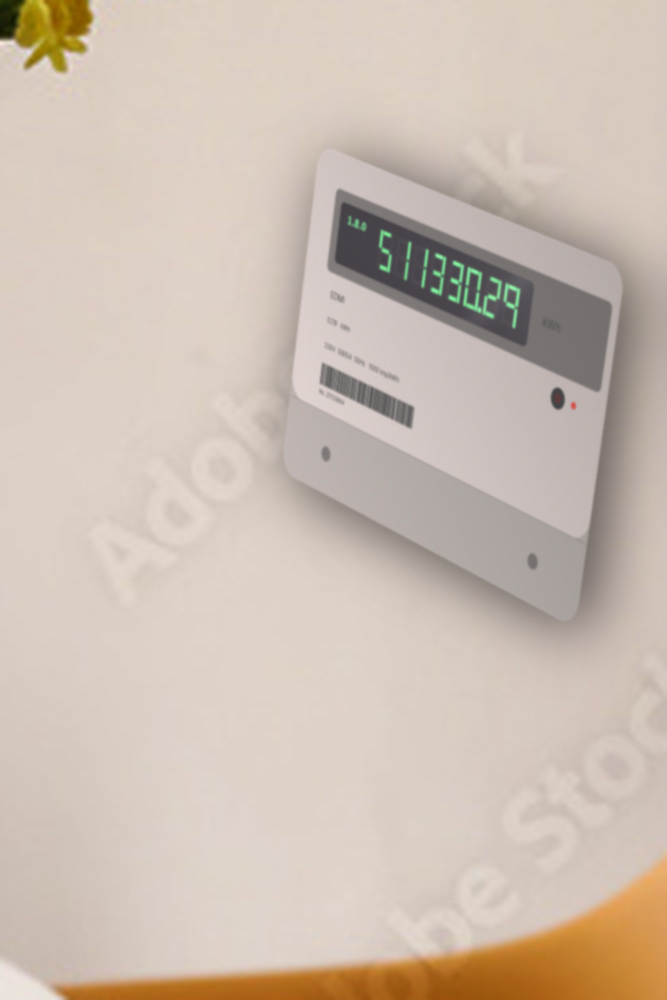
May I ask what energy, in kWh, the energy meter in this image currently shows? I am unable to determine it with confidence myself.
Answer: 511330.29 kWh
